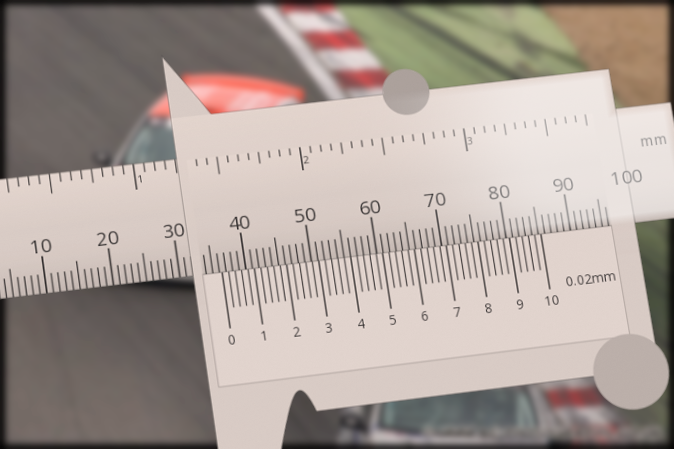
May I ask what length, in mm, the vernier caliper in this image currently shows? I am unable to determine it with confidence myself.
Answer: 36.4 mm
